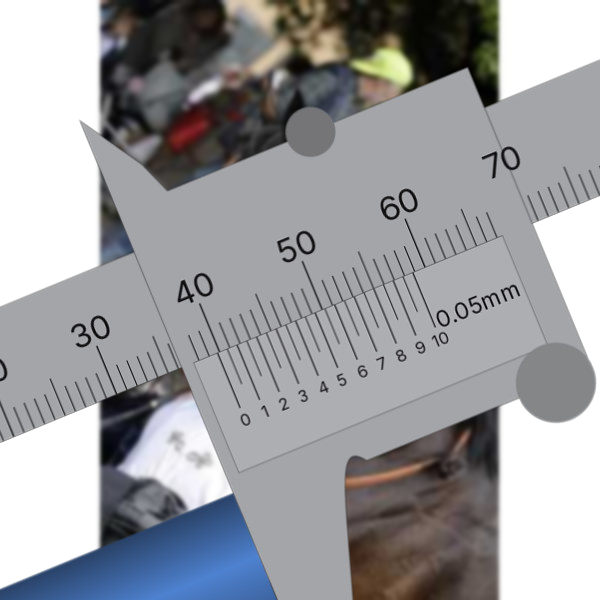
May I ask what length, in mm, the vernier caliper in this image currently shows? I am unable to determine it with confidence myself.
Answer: 39.8 mm
